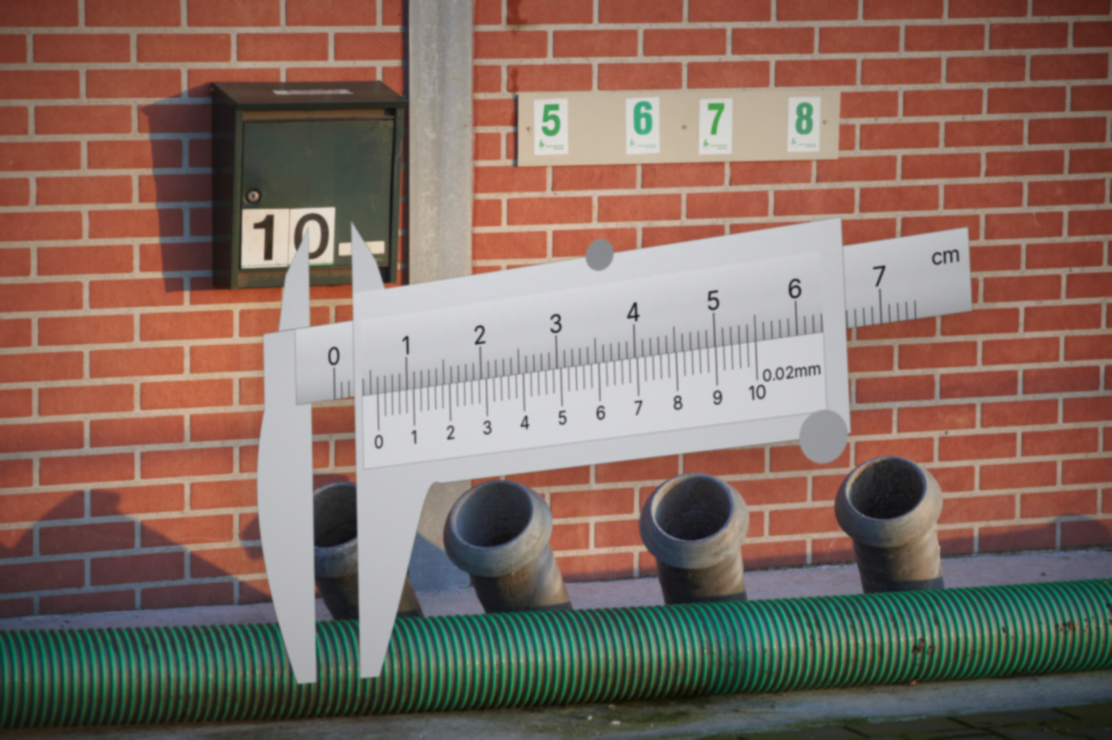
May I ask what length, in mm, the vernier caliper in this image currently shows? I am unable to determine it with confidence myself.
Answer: 6.0 mm
